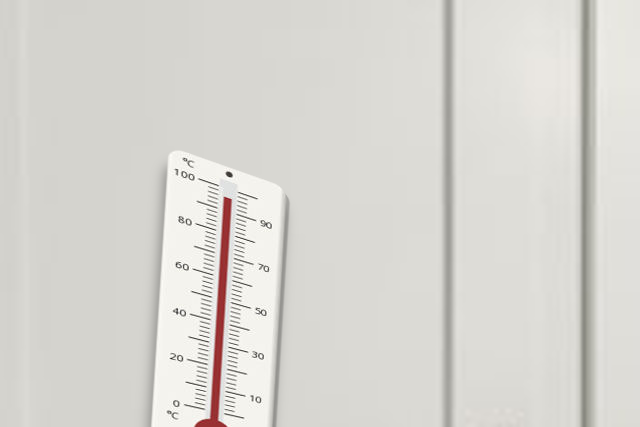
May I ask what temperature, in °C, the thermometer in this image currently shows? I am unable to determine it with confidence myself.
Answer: 96 °C
